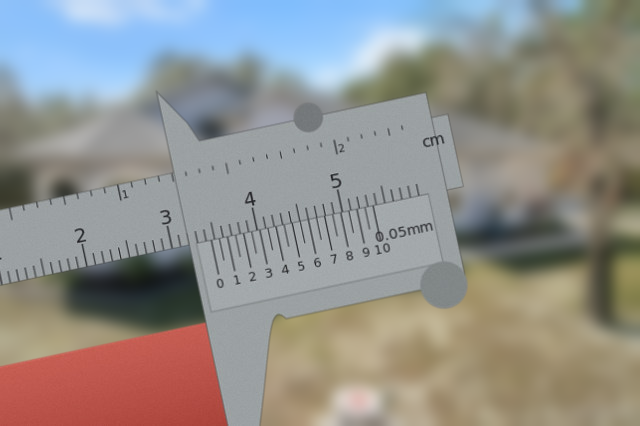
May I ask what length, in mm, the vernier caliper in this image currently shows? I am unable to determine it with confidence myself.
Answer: 34.6 mm
